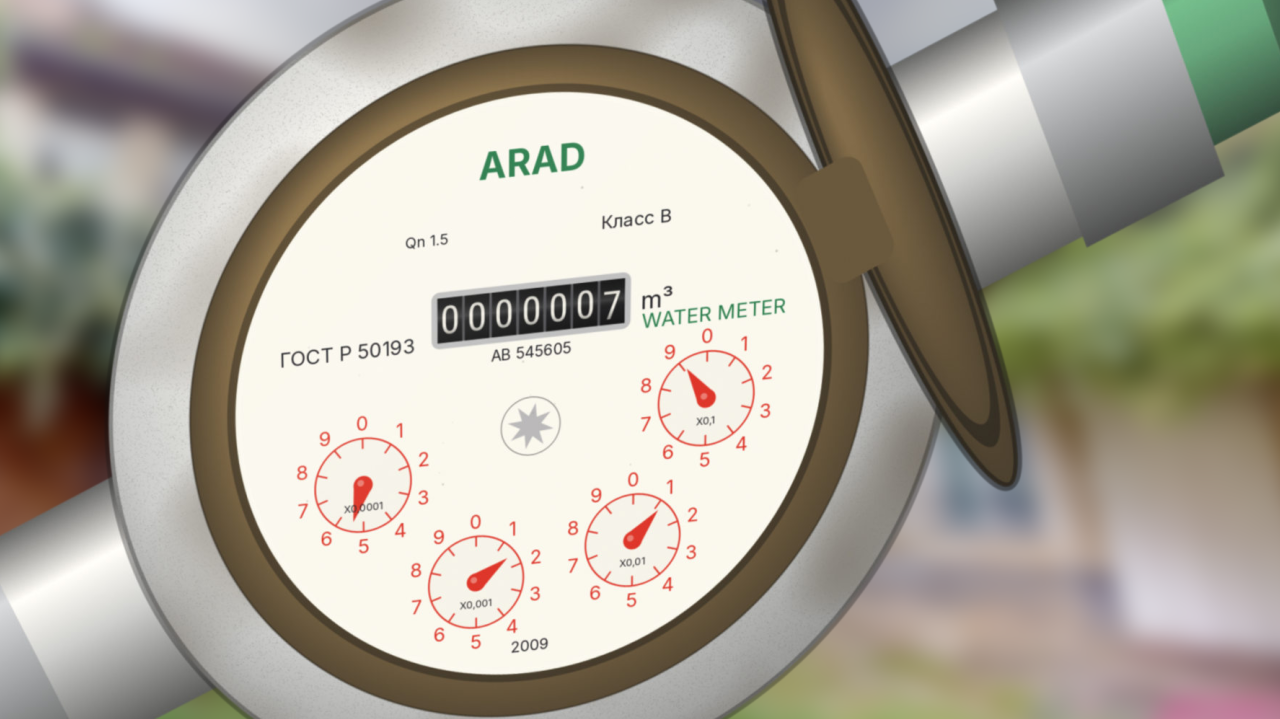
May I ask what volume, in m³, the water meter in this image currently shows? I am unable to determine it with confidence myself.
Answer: 6.9115 m³
